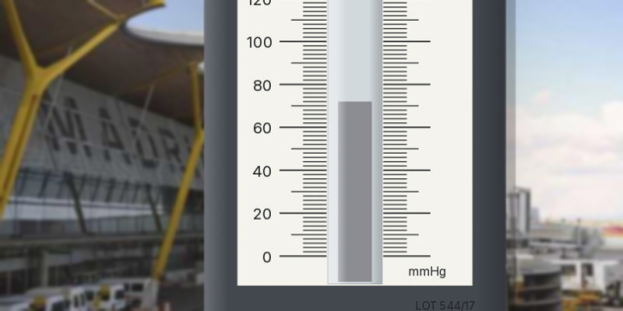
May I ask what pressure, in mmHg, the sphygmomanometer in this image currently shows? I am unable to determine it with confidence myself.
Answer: 72 mmHg
